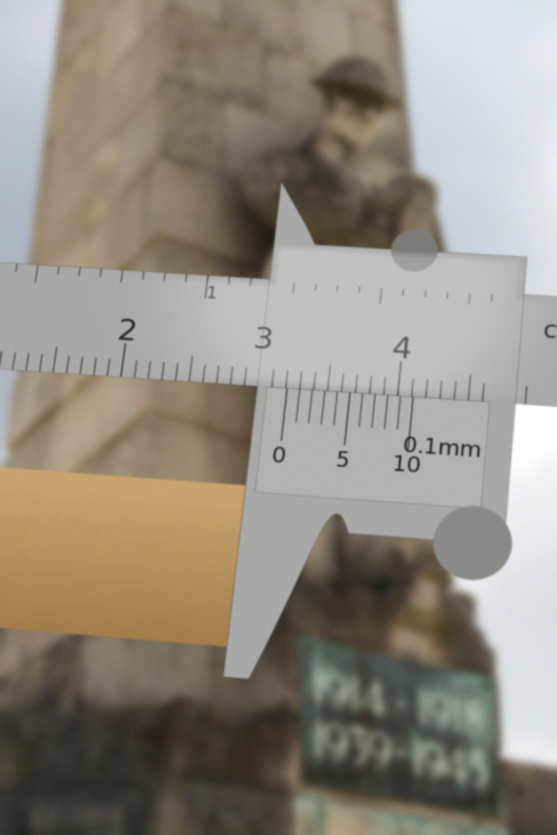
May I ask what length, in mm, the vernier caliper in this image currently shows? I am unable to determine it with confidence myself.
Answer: 32.1 mm
